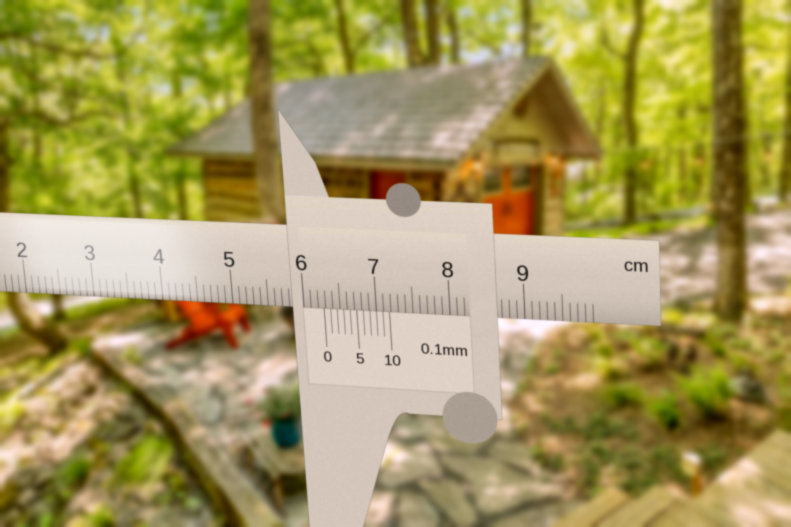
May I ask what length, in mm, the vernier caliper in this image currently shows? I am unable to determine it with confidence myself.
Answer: 62.8 mm
